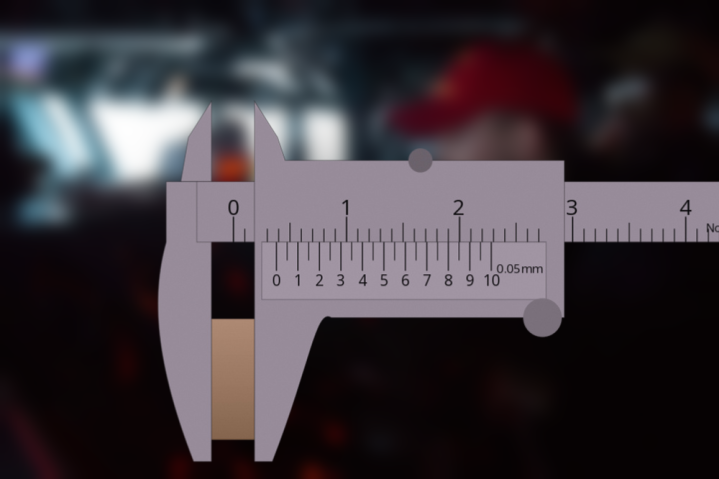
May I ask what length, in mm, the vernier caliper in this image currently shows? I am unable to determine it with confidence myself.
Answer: 3.8 mm
